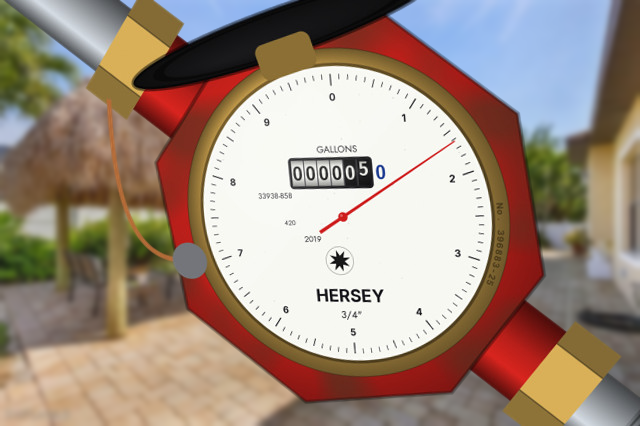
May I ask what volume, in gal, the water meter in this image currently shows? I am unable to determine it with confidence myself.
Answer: 51.6 gal
